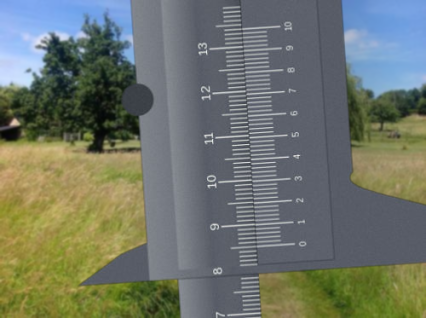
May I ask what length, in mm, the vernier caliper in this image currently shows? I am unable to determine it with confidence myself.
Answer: 85.0 mm
